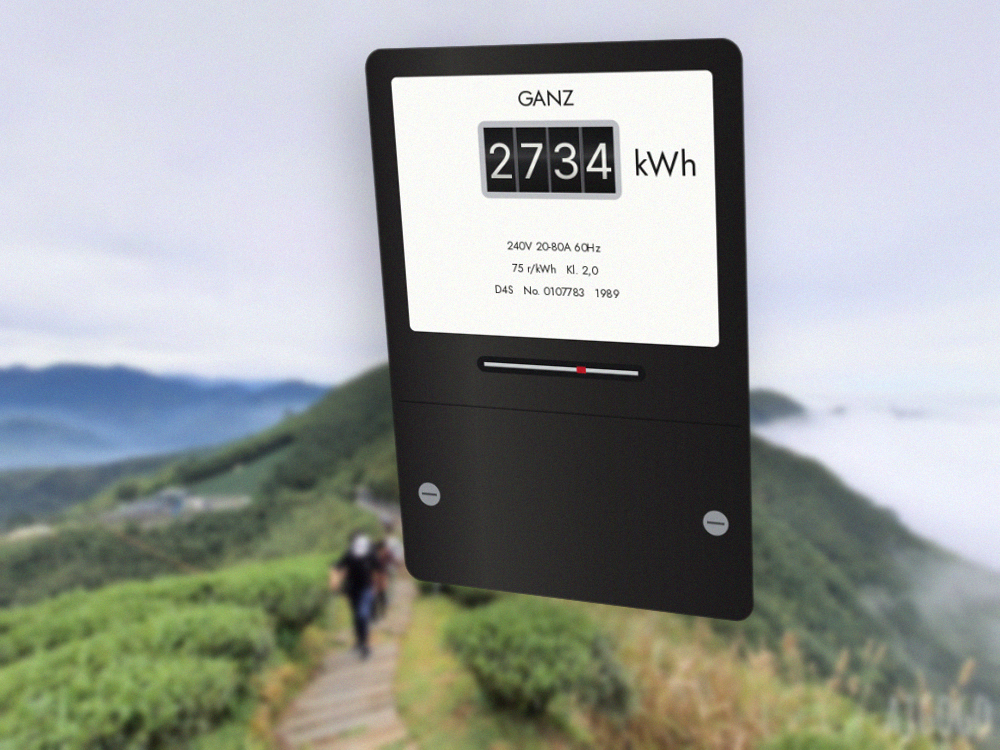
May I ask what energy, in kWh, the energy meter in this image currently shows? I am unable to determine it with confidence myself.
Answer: 2734 kWh
